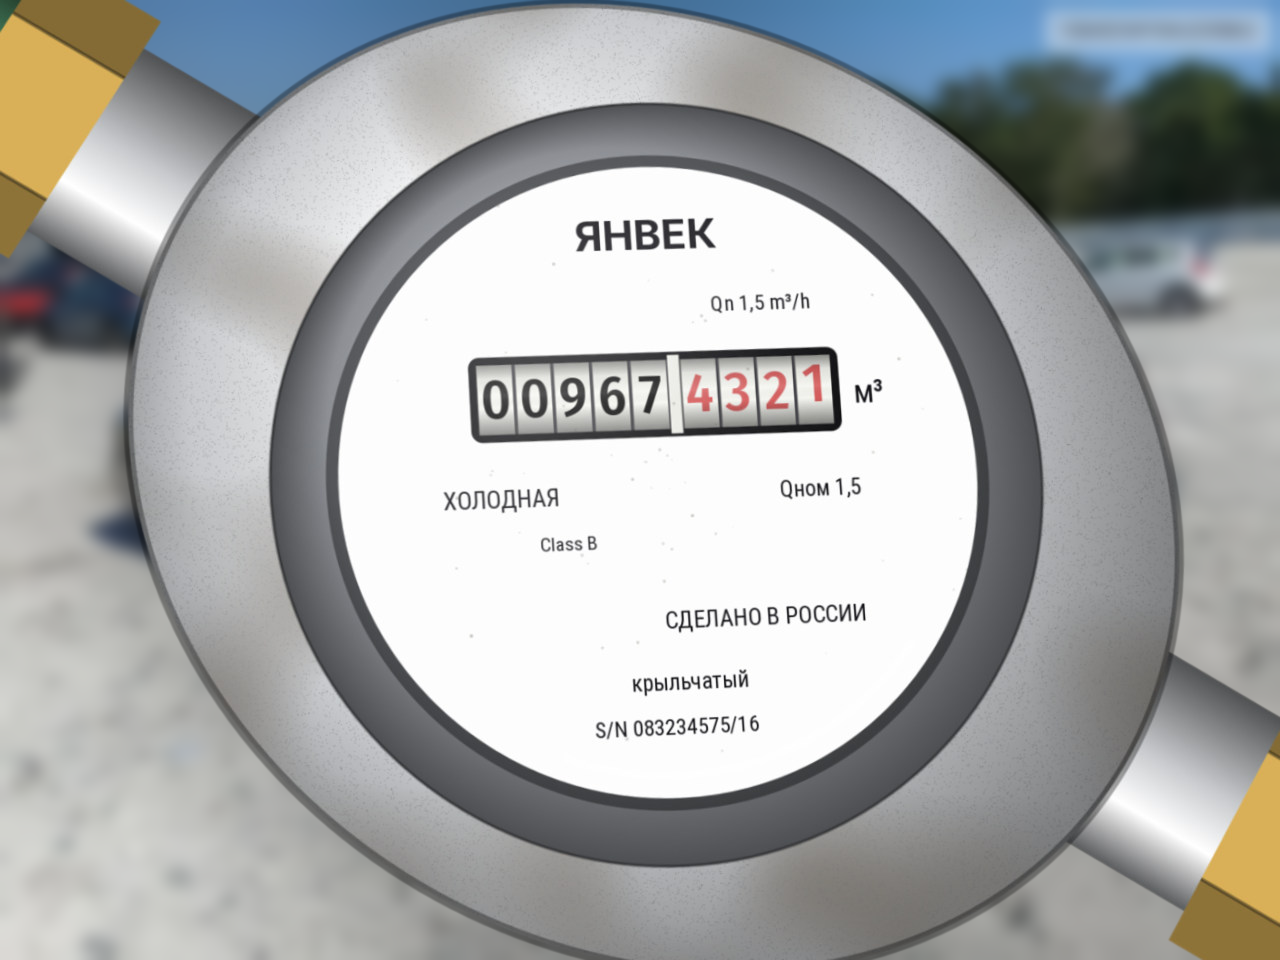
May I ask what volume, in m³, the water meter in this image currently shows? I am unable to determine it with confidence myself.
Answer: 967.4321 m³
